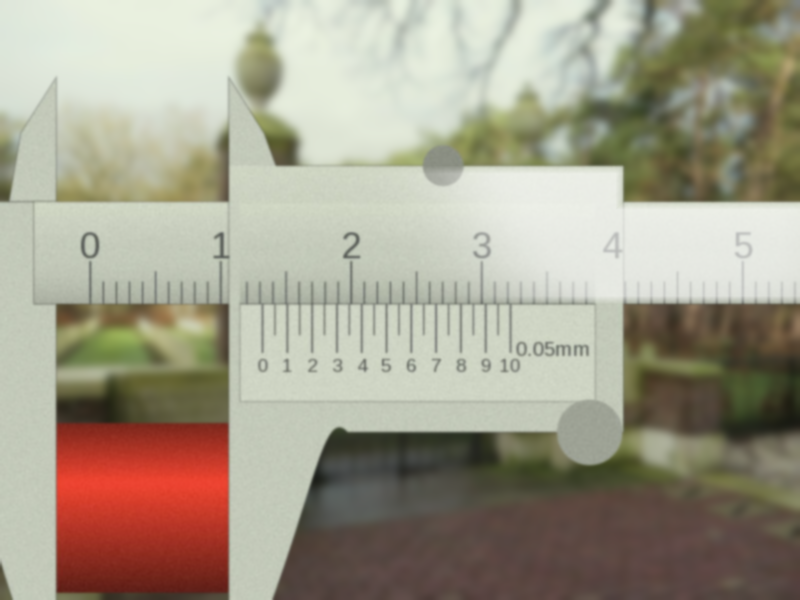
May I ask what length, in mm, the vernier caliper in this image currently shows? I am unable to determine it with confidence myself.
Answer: 13.2 mm
